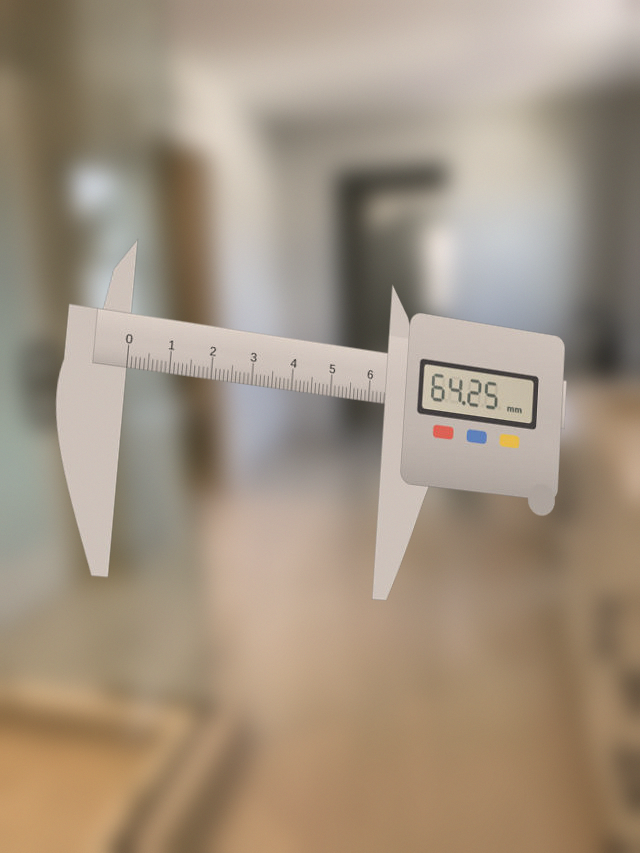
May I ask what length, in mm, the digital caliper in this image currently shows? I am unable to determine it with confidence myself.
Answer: 64.25 mm
